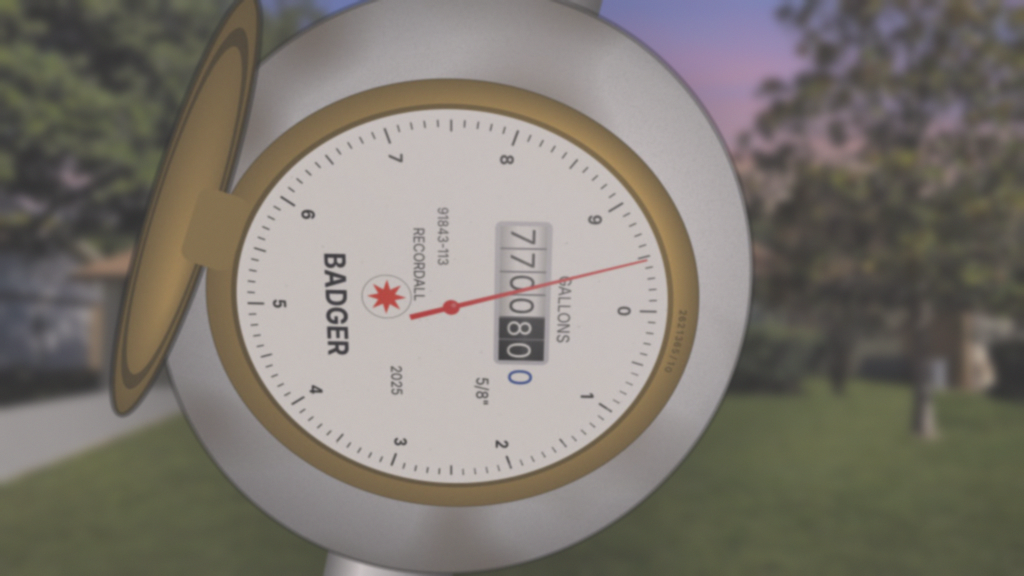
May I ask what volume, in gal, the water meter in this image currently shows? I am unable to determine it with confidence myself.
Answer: 7700799.5 gal
